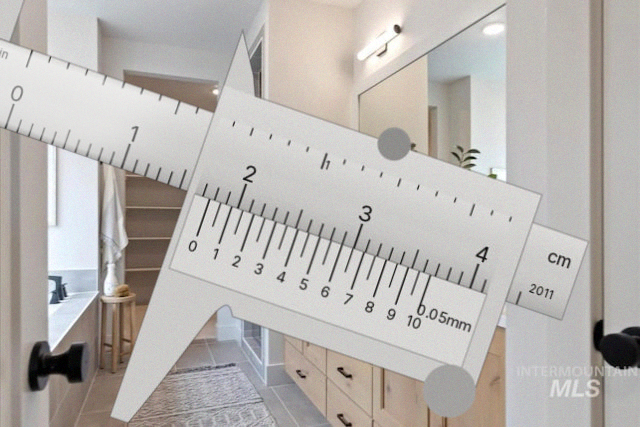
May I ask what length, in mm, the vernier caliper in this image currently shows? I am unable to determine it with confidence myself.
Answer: 17.6 mm
